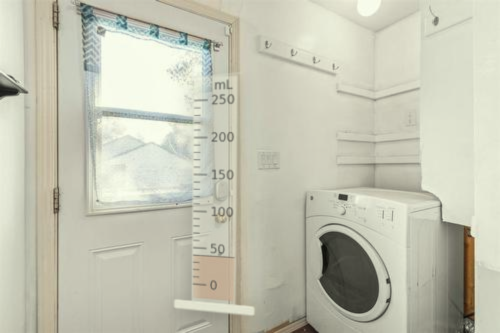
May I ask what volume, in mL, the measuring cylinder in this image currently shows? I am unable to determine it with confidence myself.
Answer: 40 mL
